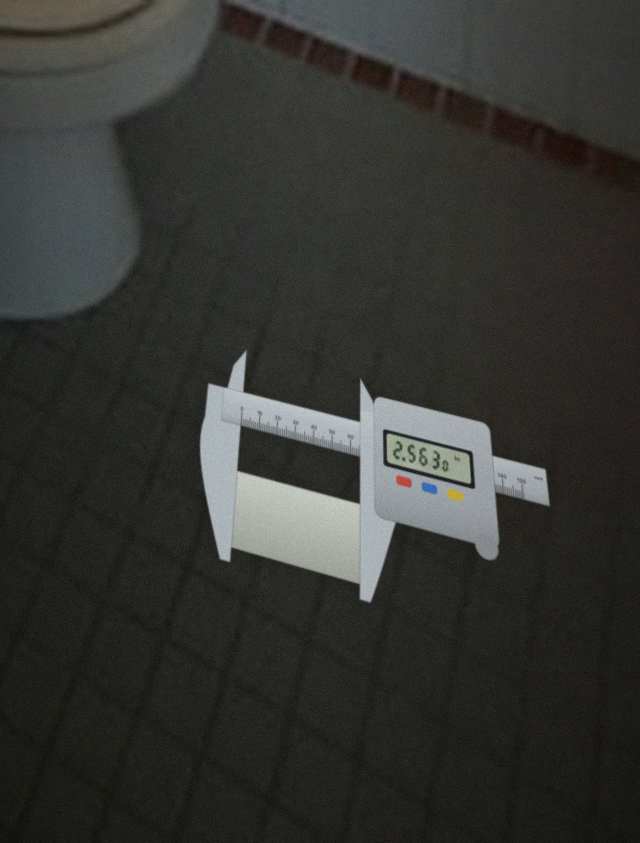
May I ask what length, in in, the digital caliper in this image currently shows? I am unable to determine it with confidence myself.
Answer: 2.5630 in
